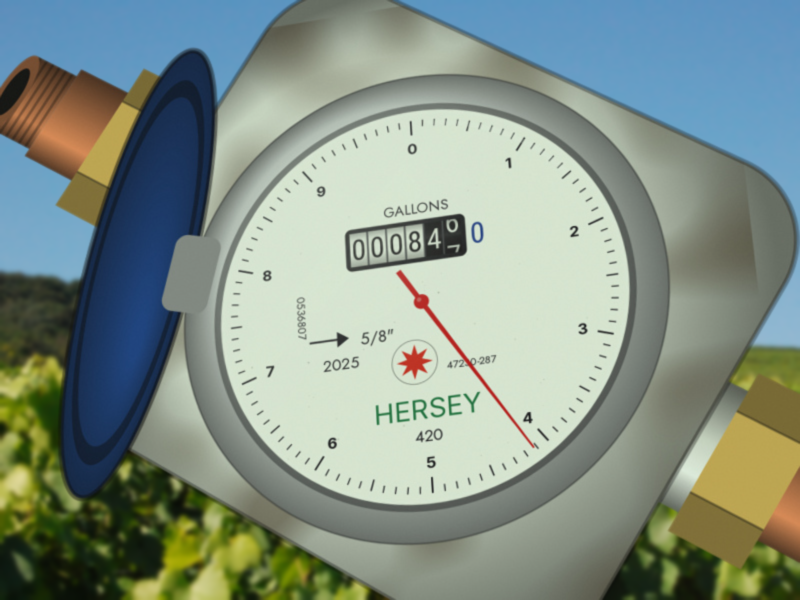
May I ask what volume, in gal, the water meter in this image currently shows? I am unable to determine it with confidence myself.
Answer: 8464.1 gal
